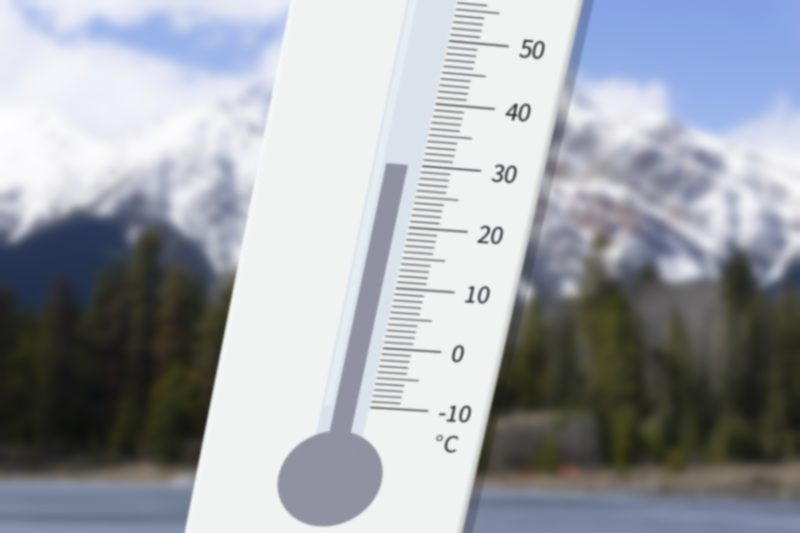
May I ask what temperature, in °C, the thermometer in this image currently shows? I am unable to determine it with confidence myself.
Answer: 30 °C
